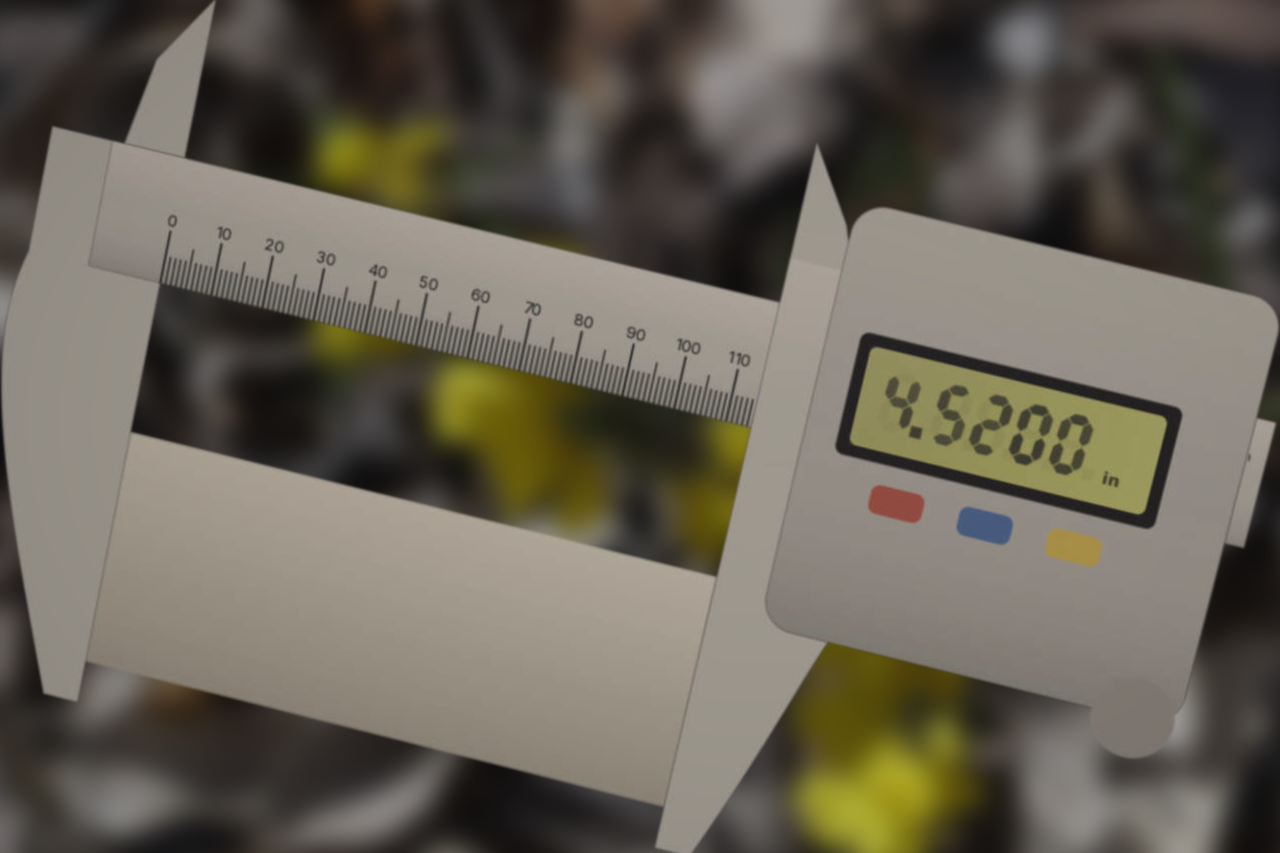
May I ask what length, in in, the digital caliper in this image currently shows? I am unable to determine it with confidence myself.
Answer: 4.5200 in
